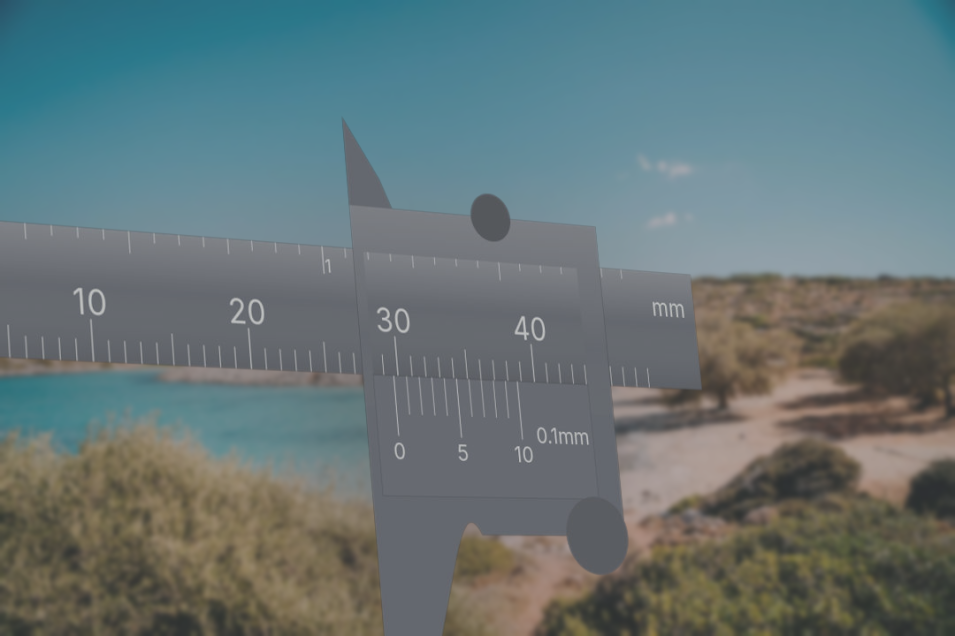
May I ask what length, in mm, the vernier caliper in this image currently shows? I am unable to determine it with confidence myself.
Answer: 29.7 mm
